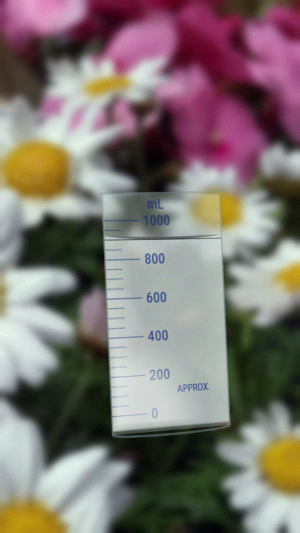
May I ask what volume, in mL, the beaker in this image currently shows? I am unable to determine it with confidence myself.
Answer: 900 mL
